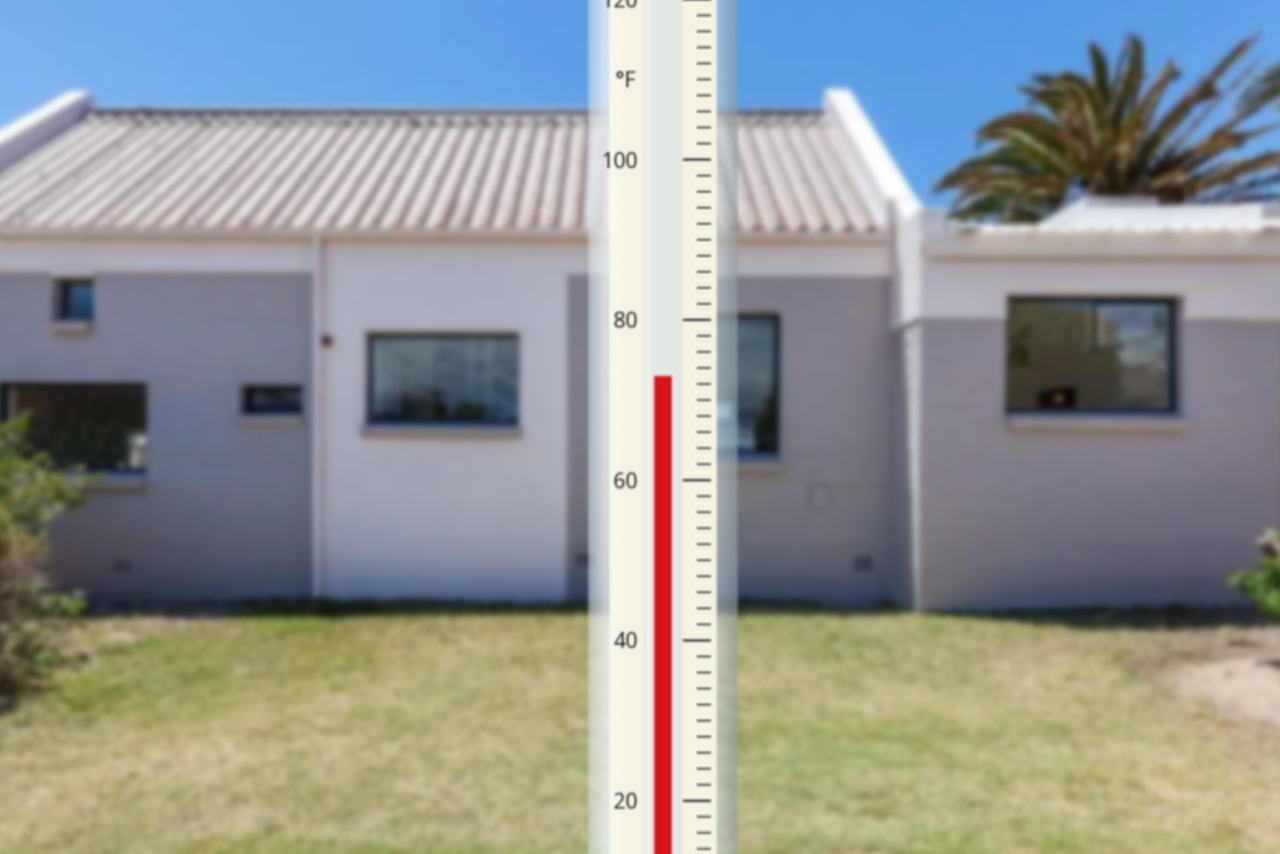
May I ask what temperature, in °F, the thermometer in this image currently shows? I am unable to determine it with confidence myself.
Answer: 73 °F
